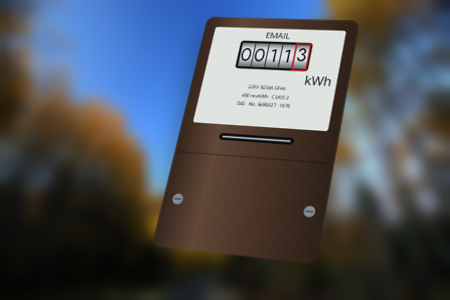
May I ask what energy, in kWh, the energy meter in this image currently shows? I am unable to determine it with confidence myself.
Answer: 11.3 kWh
